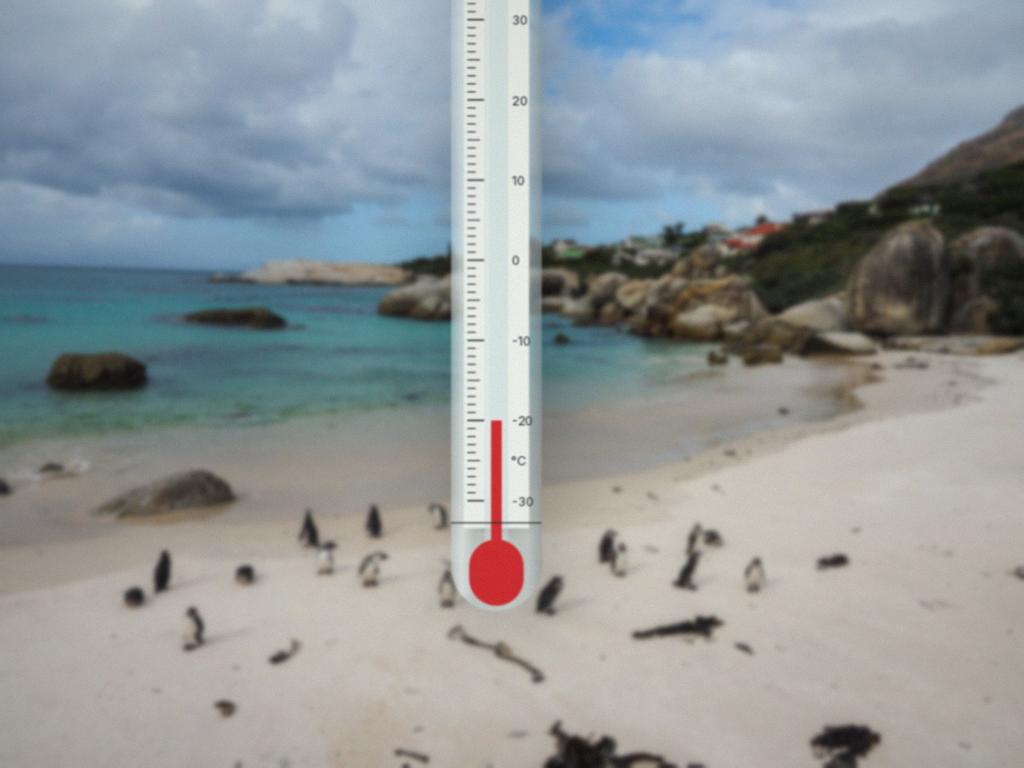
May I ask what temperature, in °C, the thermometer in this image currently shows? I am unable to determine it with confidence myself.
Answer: -20 °C
